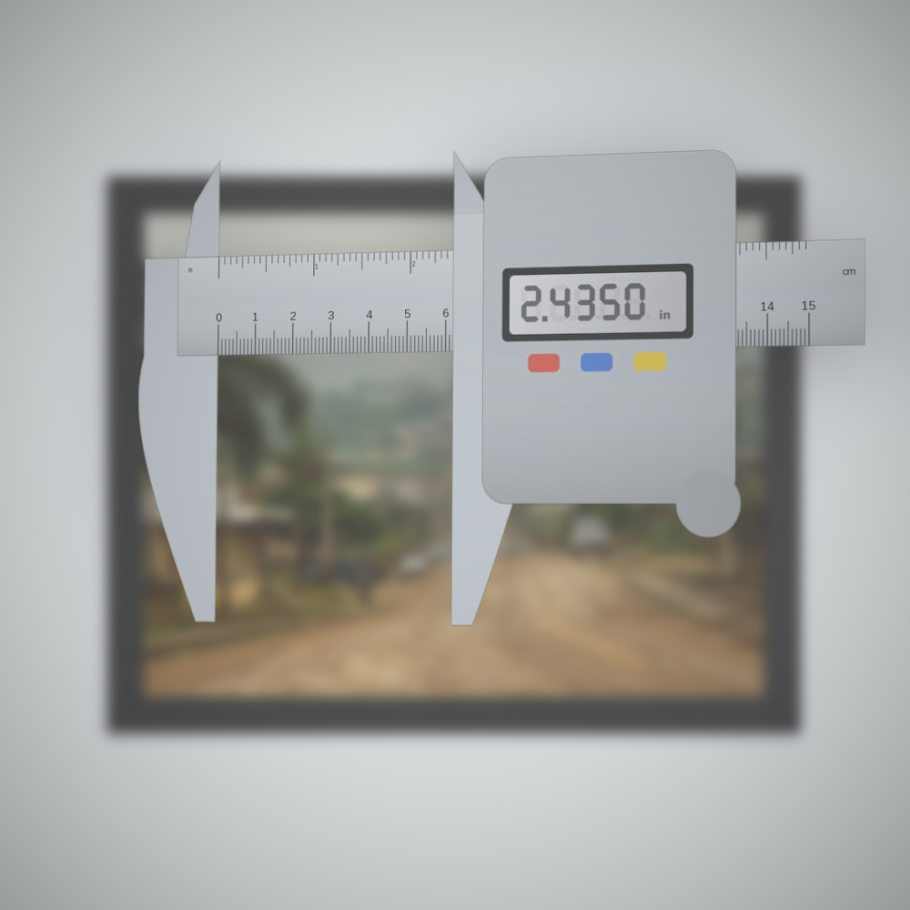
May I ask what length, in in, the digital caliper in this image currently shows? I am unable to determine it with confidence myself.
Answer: 2.4350 in
